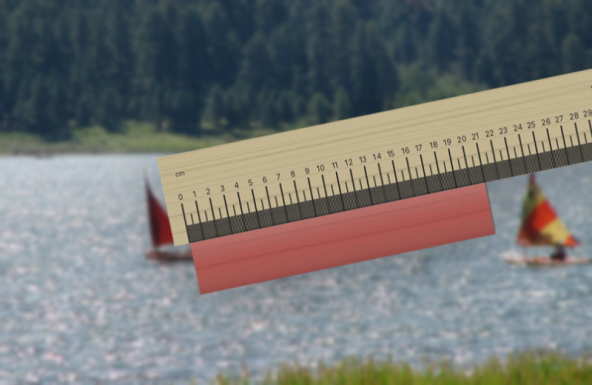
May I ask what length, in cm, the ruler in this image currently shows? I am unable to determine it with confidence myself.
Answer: 21 cm
